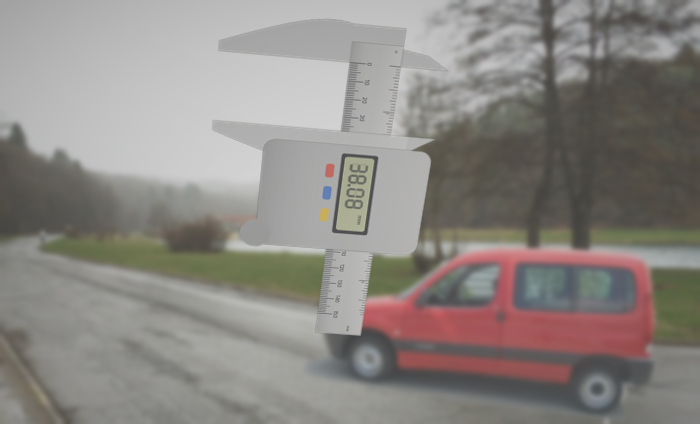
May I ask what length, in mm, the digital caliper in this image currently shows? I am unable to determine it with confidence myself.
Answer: 38.08 mm
